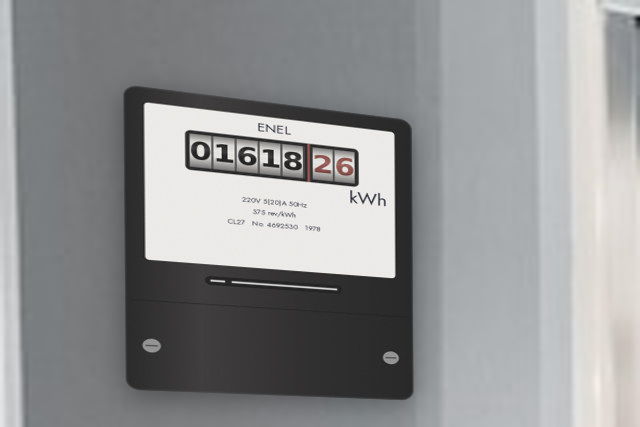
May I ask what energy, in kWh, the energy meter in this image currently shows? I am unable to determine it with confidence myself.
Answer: 1618.26 kWh
